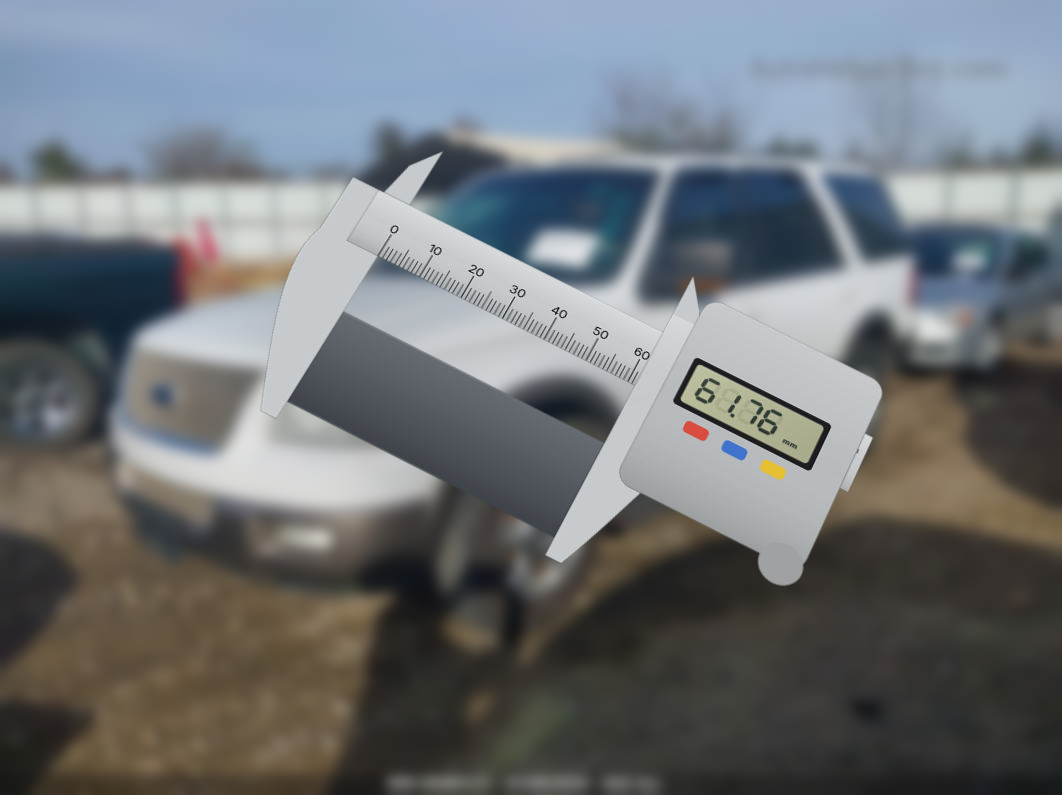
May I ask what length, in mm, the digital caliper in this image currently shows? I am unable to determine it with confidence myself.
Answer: 61.76 mm
